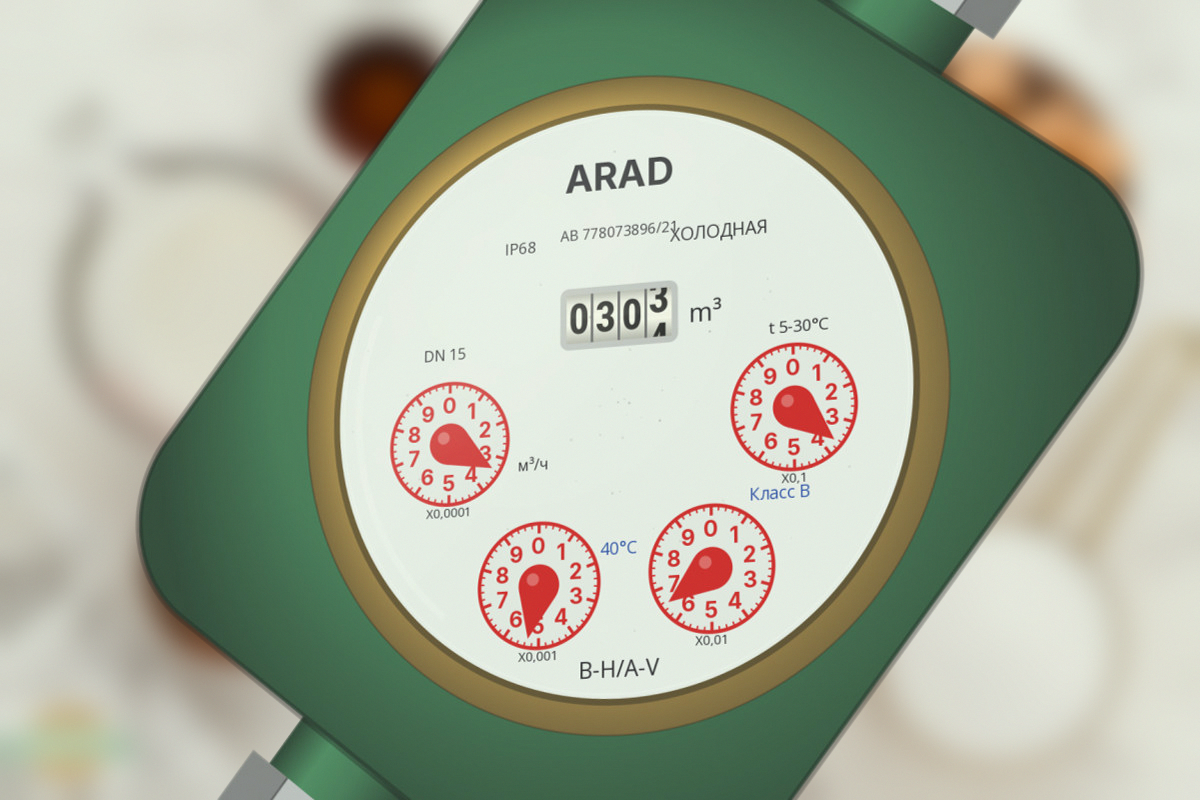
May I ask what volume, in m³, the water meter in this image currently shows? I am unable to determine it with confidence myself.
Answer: 303.3653 m³
